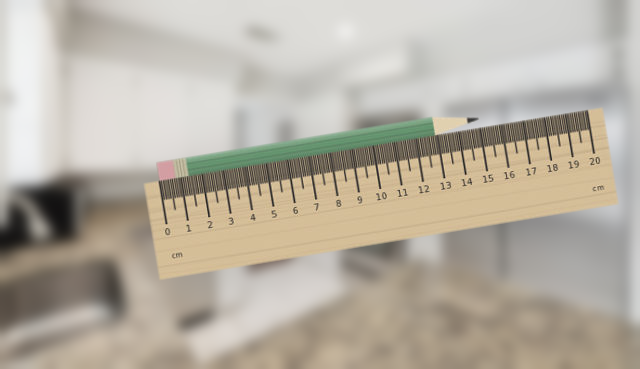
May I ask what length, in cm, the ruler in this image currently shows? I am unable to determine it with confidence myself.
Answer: 15 cm
